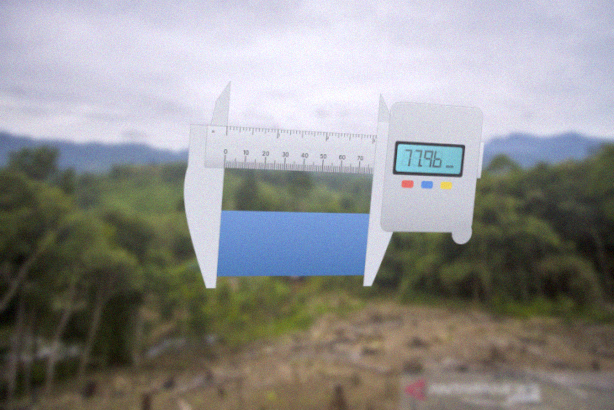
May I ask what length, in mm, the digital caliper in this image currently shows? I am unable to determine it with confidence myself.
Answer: 77.96 mm
